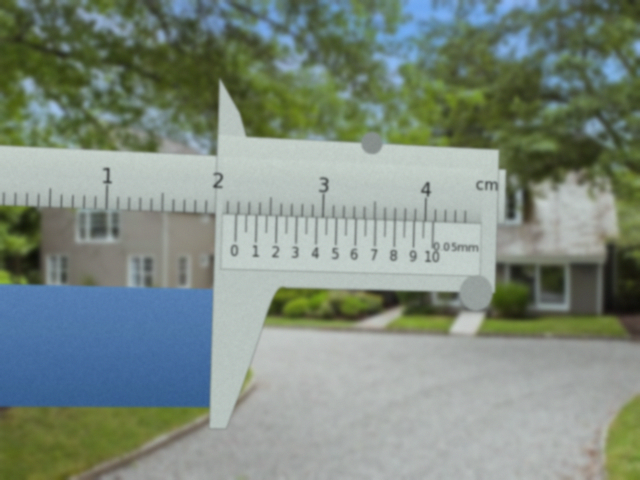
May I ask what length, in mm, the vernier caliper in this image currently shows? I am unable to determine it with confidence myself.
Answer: 21.8 mm
